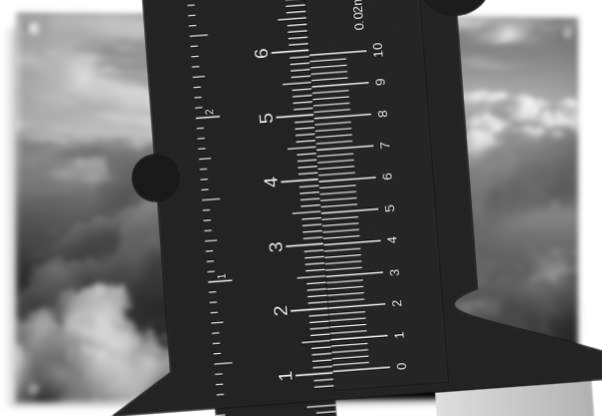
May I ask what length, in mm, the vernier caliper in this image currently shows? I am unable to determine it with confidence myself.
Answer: 10.2 mm
